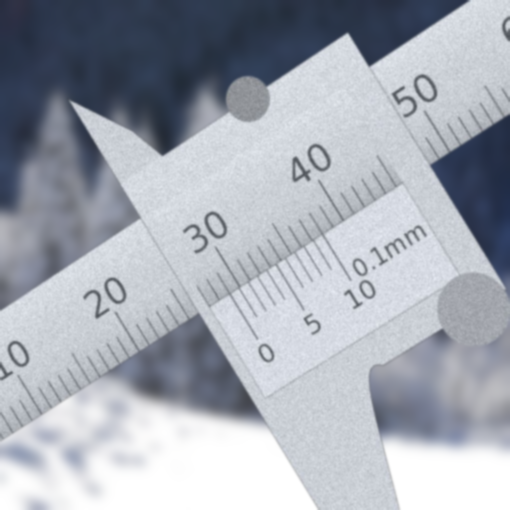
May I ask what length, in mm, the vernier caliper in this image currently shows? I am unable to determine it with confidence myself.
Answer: 29.0 mm
